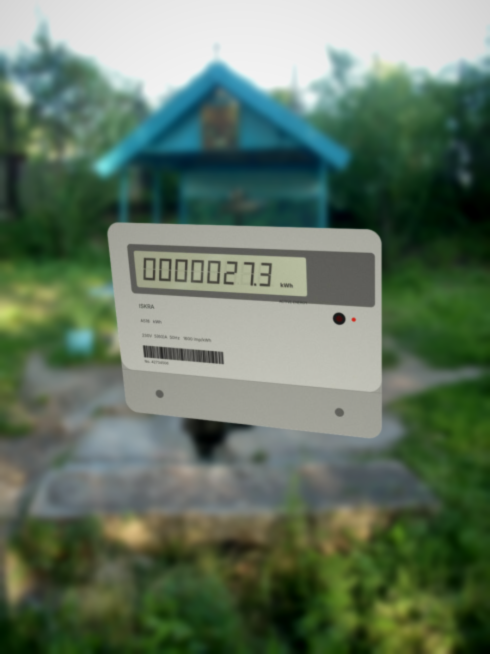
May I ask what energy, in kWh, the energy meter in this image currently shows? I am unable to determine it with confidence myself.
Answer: 27.3 kWh
